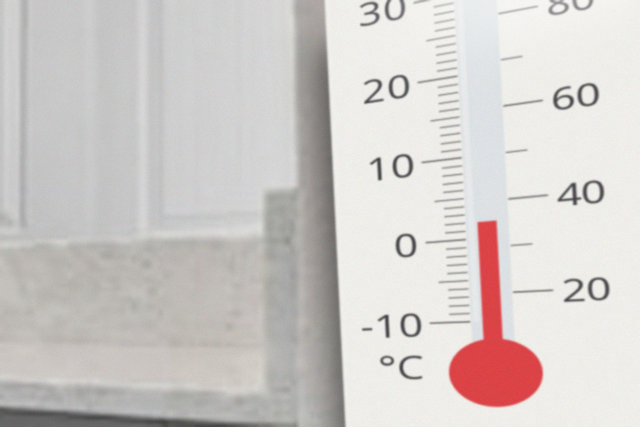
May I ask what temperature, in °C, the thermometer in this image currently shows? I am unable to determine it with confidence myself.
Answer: 2 °C
